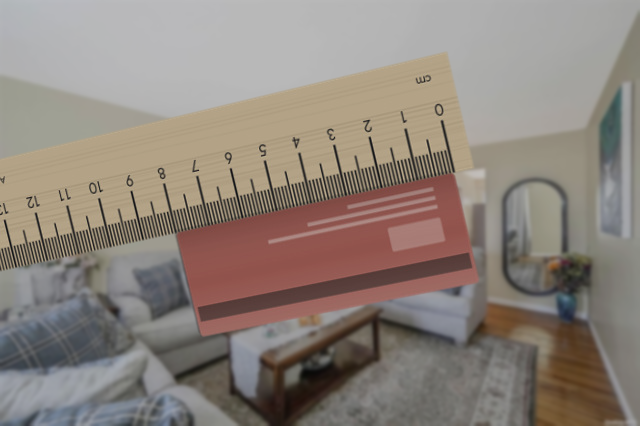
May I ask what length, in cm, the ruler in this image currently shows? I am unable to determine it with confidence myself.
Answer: 8 cm
